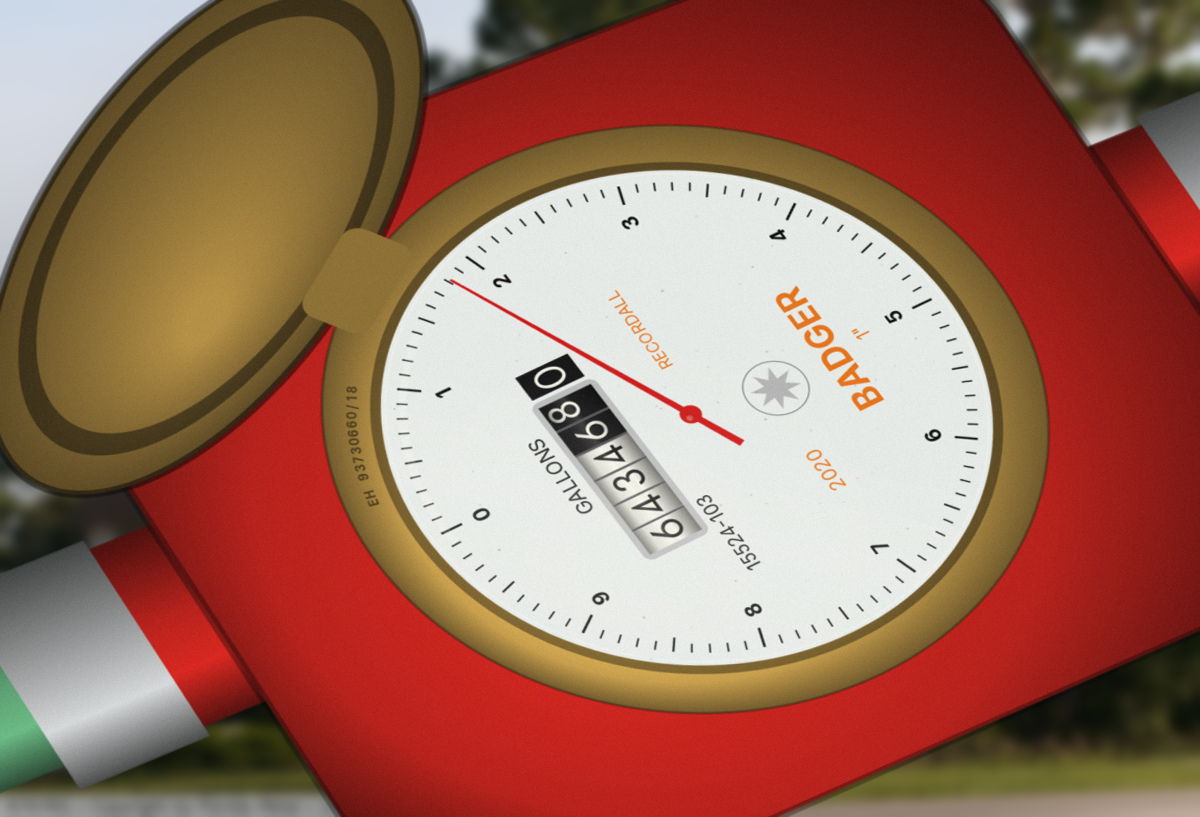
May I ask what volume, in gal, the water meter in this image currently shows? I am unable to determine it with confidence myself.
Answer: 6434681.8 gal
